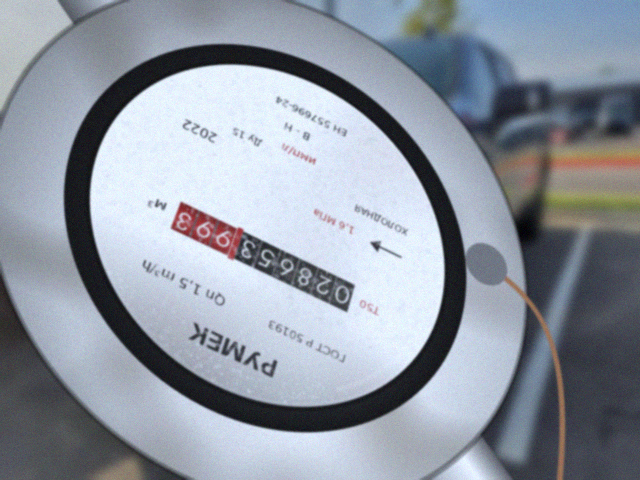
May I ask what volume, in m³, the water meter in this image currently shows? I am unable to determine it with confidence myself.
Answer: 28653.993 m³
